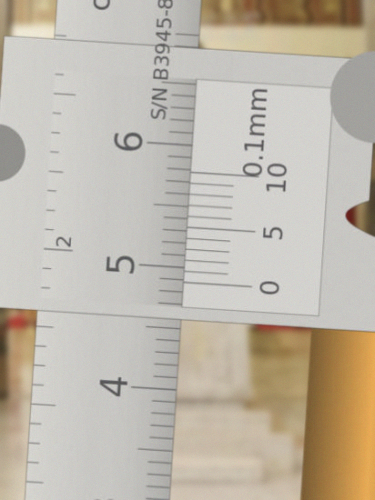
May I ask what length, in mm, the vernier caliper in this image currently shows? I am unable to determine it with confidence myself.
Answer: 48.8 mm
